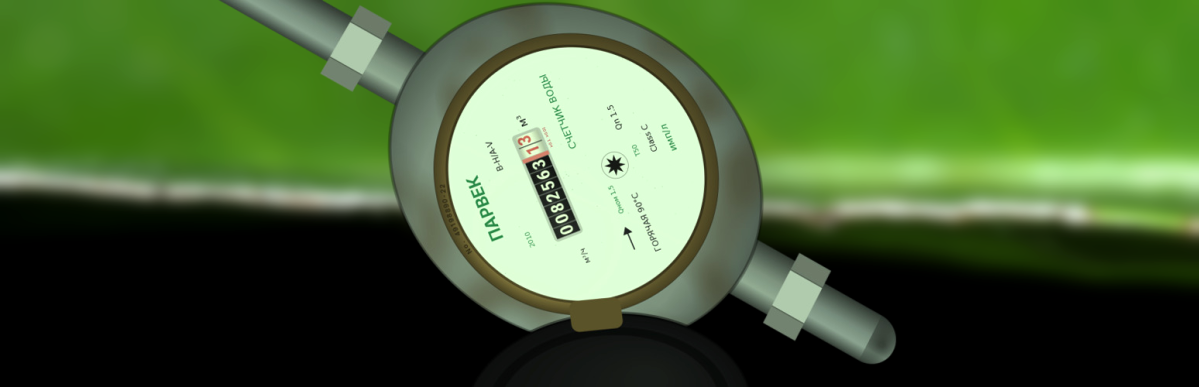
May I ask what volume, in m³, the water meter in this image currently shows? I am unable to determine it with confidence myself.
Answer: 82563.13 m³
